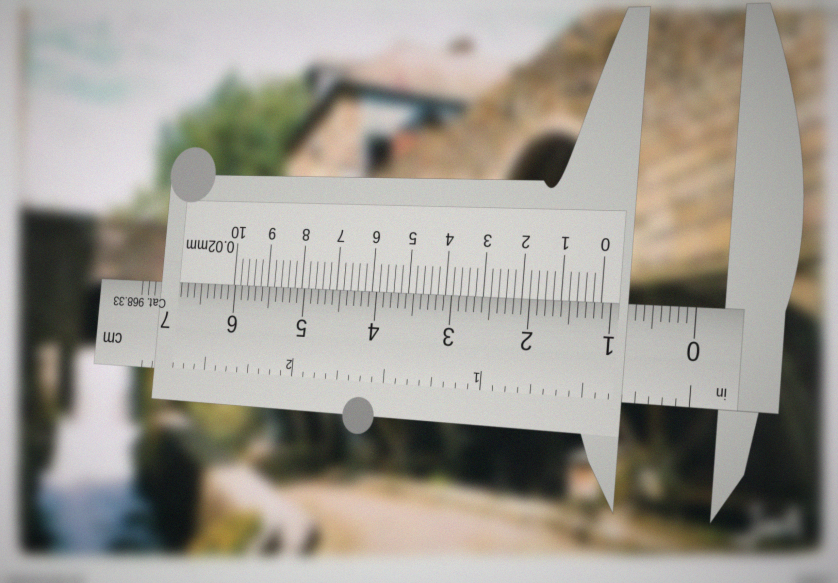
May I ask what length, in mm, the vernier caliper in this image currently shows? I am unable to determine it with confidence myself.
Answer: 11.2 mm
